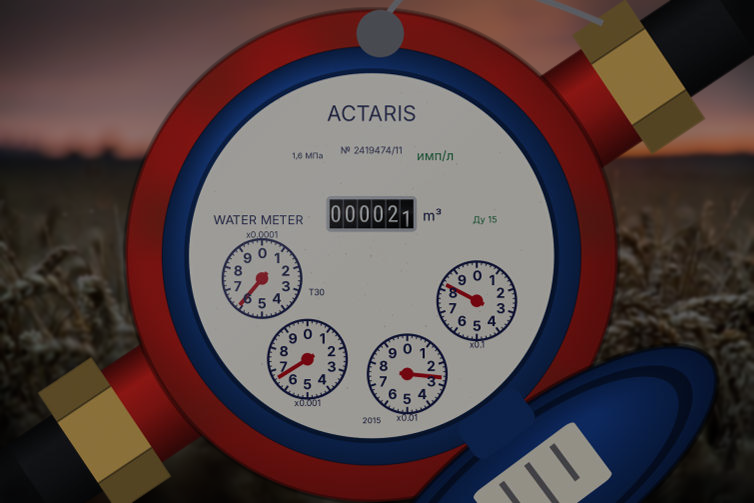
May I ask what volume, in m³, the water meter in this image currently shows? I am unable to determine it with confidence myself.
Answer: 20.8266 m³
